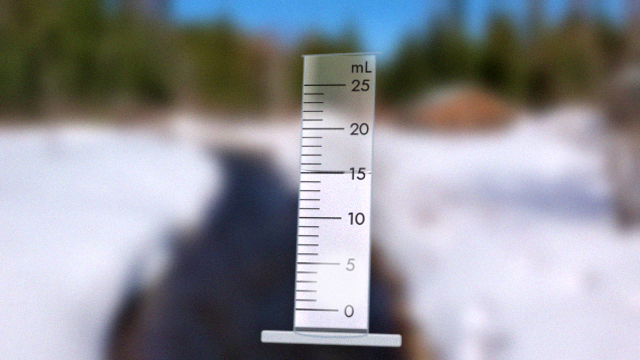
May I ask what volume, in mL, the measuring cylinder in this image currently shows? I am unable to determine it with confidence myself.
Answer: 15 mL
